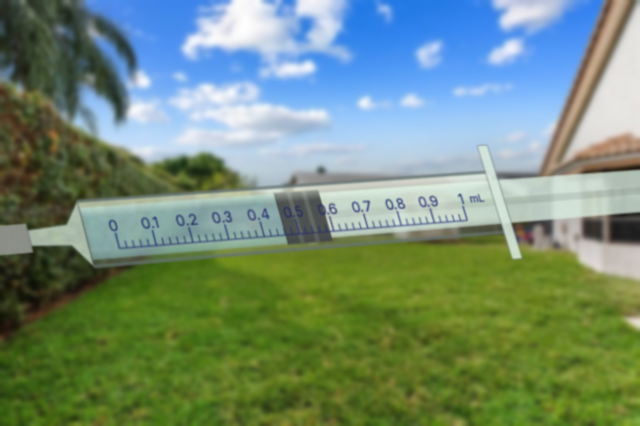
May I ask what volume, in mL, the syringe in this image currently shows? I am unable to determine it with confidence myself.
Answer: 0.46 mL
